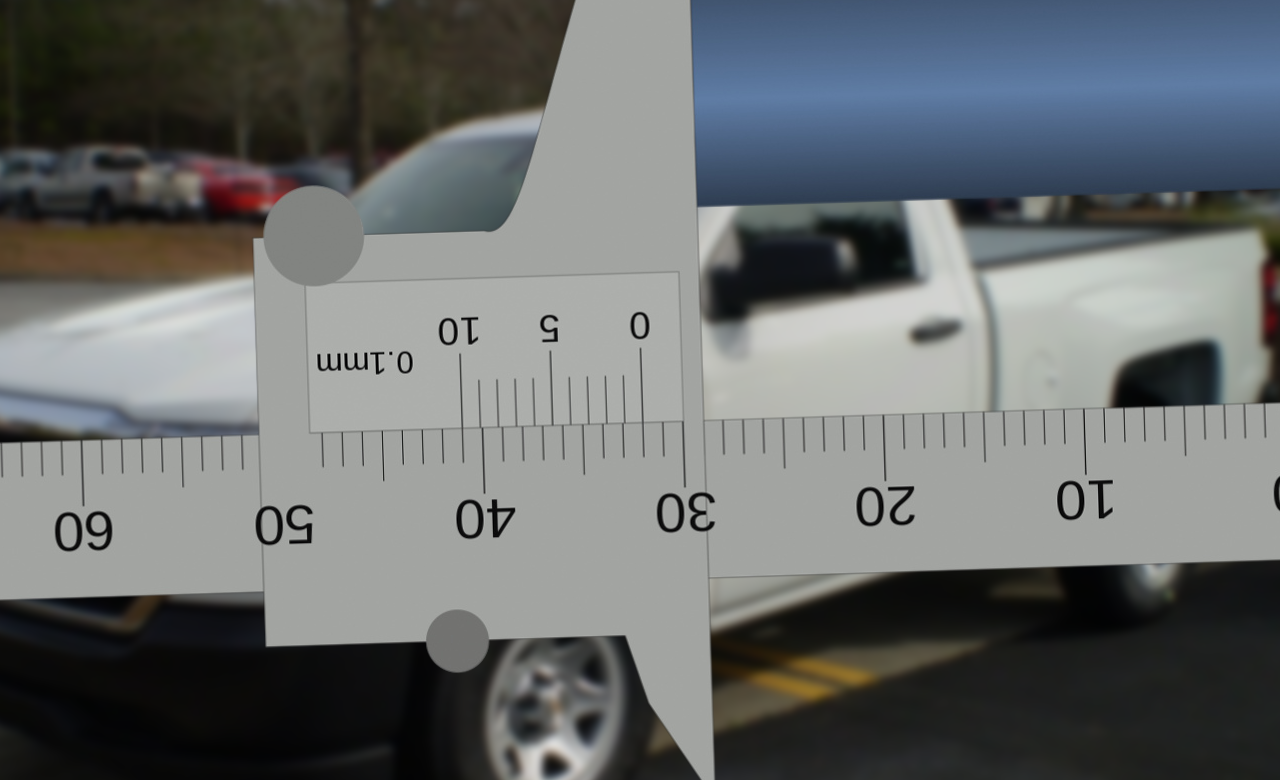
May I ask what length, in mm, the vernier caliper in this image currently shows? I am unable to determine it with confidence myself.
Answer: 32.0 mm
